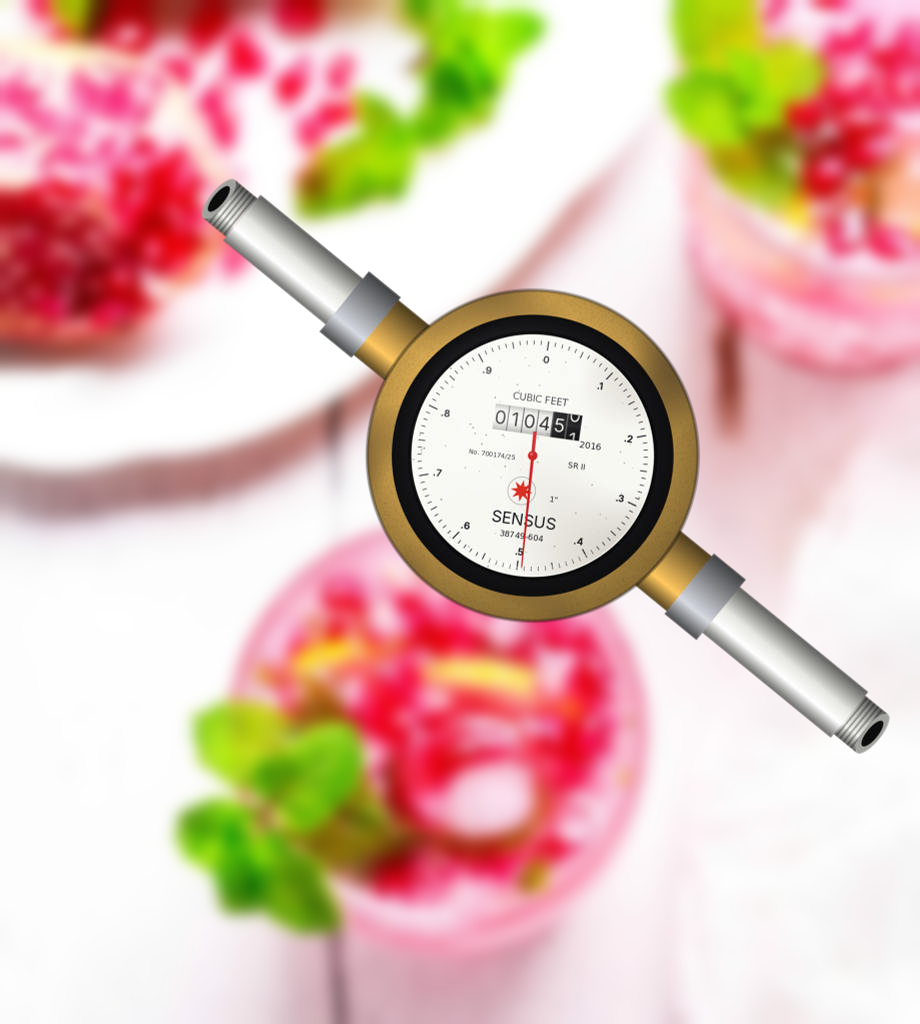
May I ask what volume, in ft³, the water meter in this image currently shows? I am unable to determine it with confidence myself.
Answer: 10450.49 ft³
